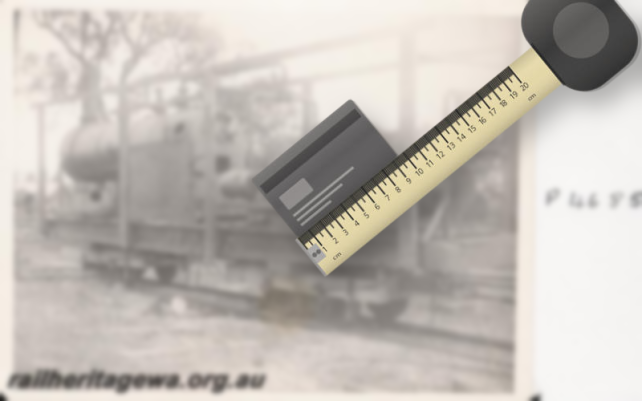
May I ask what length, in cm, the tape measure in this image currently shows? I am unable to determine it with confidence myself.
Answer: 9.5 cm
